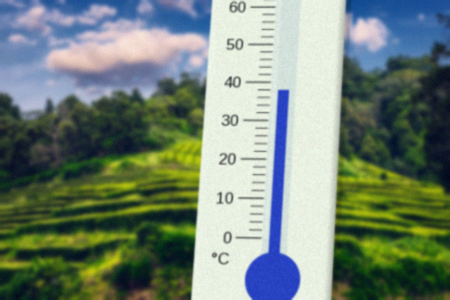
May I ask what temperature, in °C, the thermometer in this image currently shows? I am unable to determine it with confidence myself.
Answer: 38 °C
